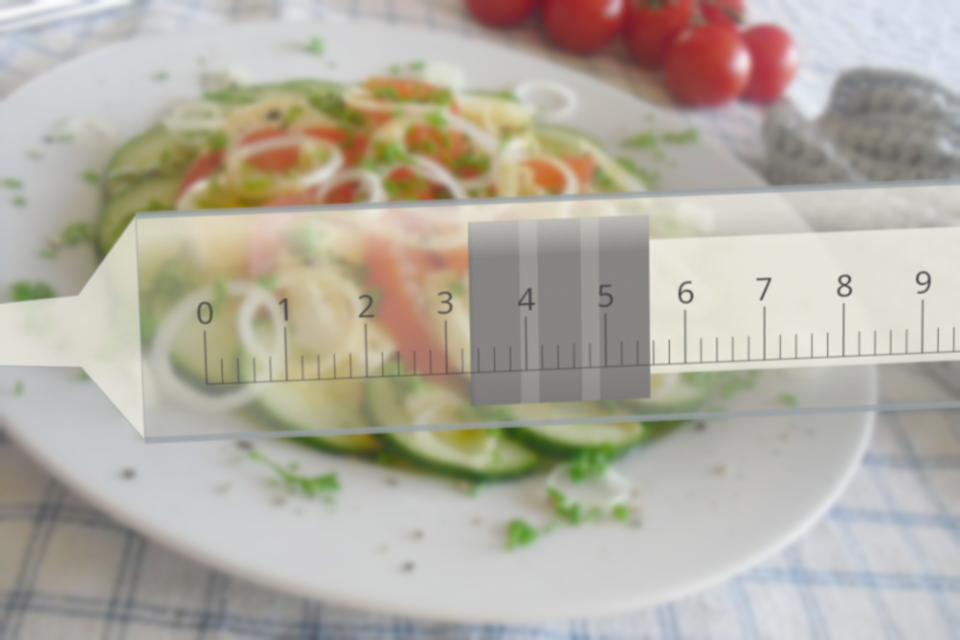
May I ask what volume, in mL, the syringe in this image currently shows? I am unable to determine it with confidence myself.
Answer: 3.3 mL
